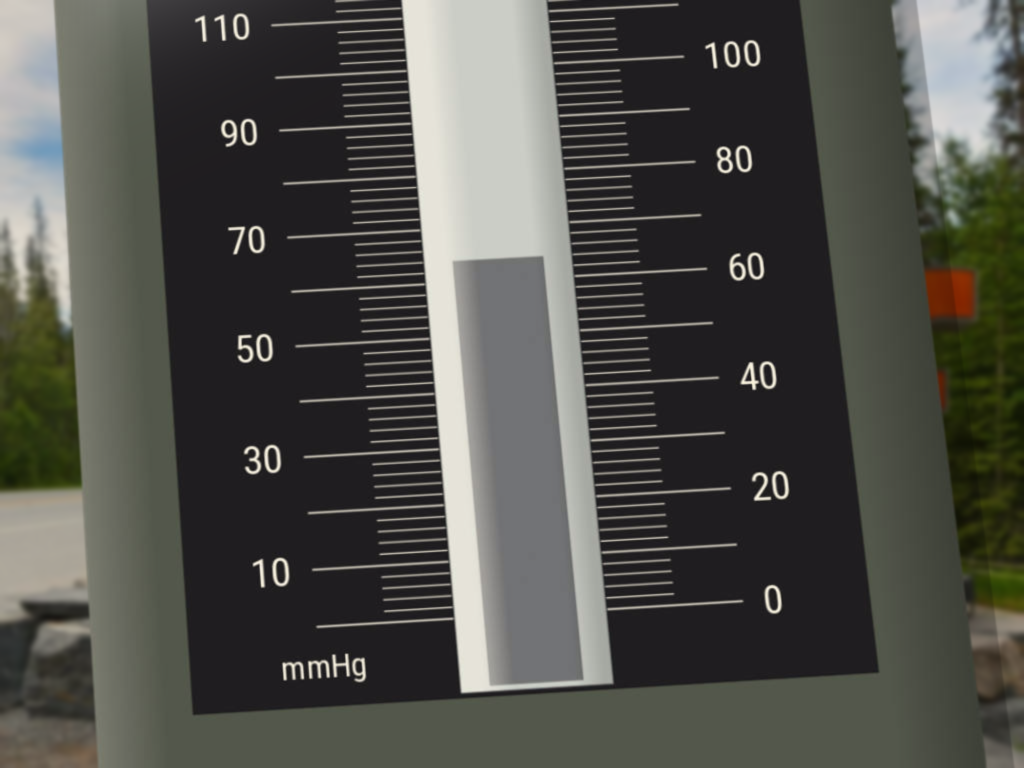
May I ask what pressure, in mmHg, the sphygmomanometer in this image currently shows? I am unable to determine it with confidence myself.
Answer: 64 mmHg
